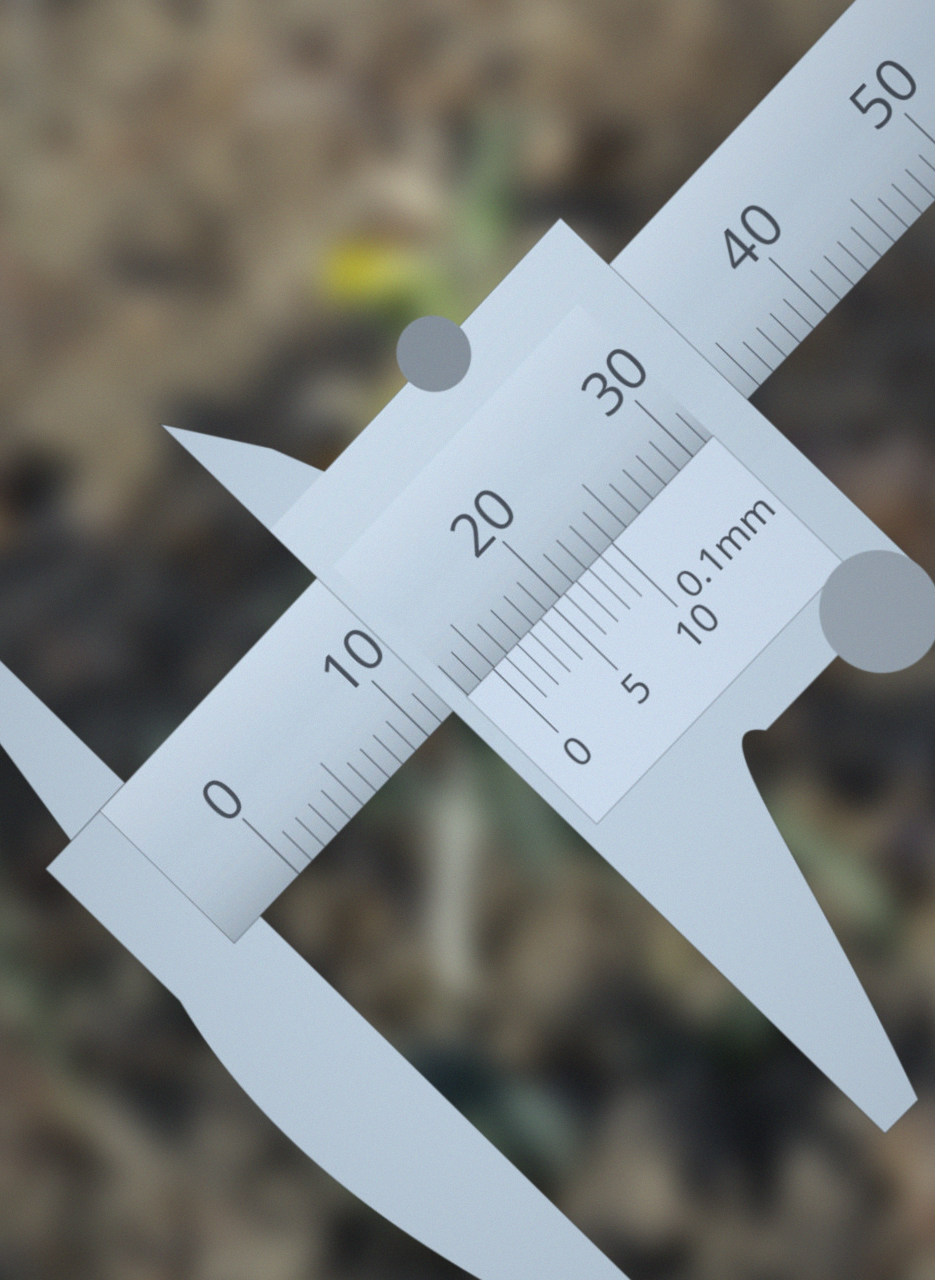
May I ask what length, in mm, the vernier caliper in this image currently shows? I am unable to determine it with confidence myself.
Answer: 14.9 mm
